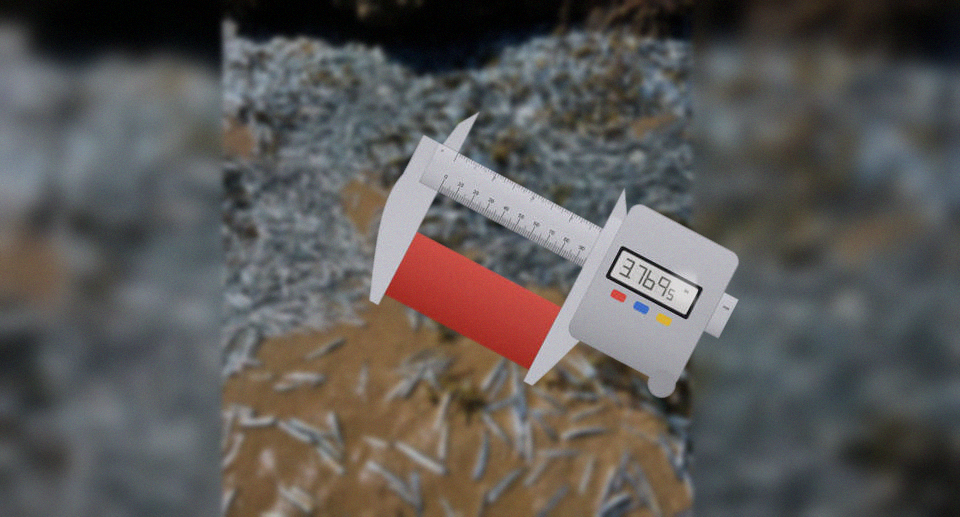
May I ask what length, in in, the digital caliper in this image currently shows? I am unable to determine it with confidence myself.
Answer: 3.7695 in
